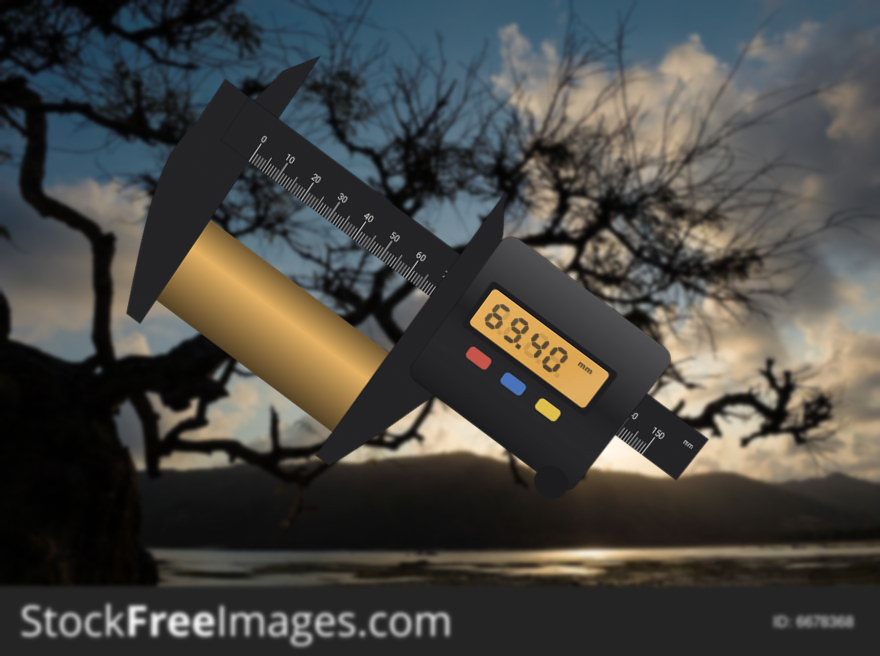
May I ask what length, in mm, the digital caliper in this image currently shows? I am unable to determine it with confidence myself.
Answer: 69.40 mm
